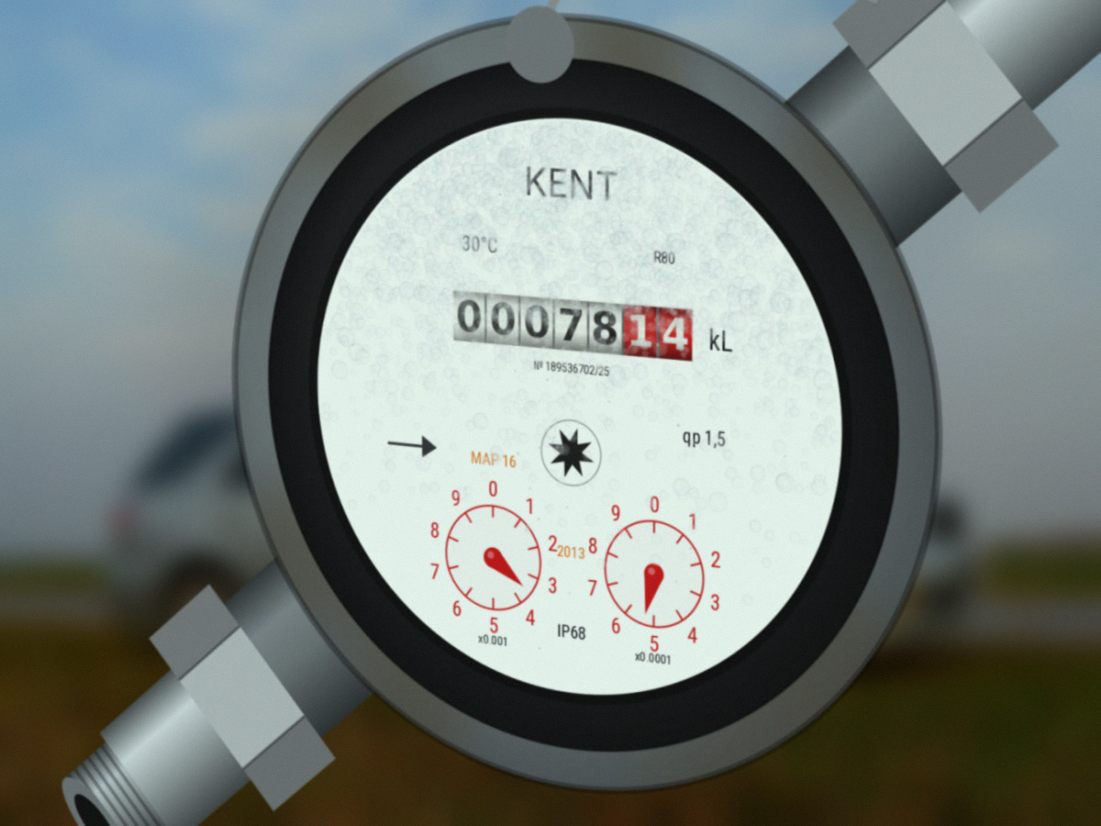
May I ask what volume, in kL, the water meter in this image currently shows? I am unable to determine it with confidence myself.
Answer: 78.1435 kL
